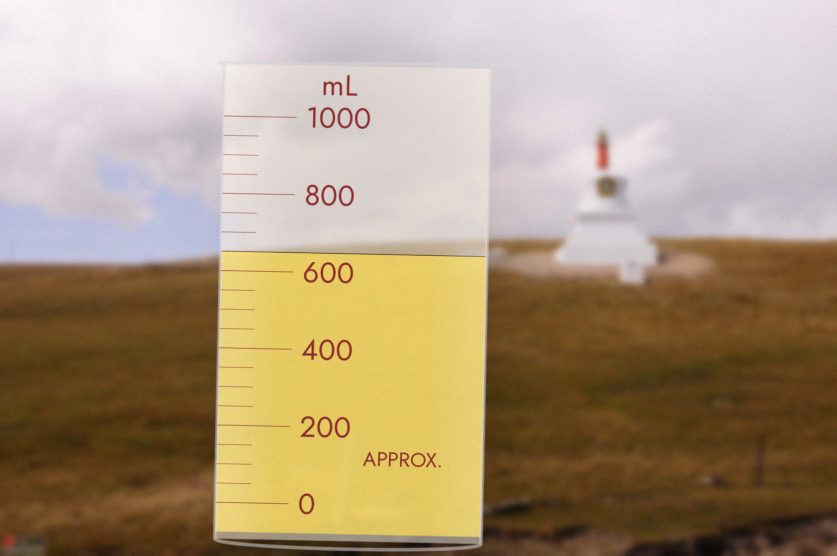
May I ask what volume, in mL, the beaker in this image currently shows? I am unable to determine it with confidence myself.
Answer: 650 mL
